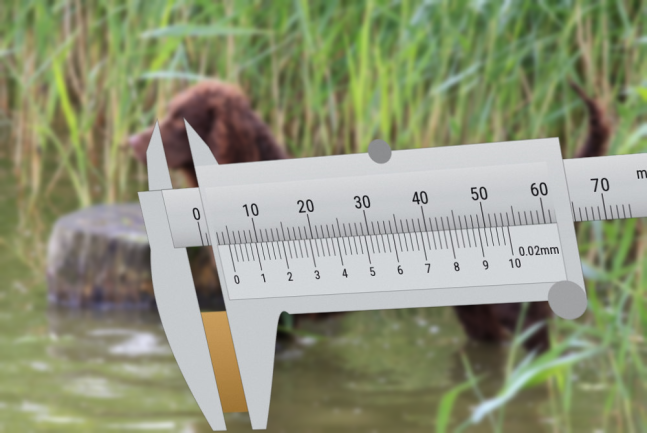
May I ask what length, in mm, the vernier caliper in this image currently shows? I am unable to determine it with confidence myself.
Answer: 4.8 mm
